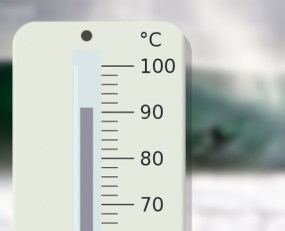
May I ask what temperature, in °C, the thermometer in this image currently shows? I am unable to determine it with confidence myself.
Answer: 91 °C
